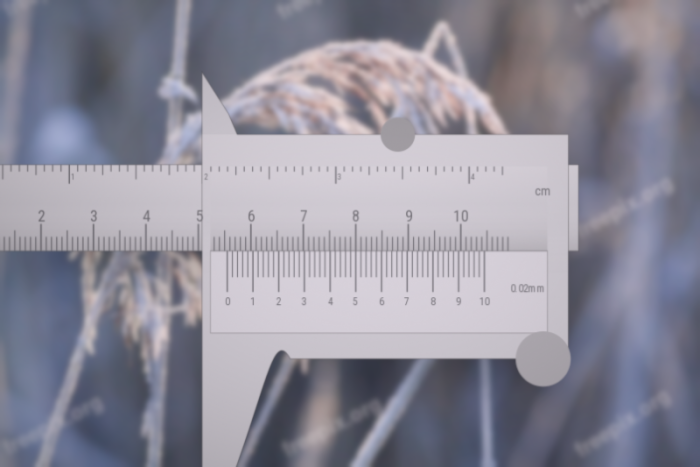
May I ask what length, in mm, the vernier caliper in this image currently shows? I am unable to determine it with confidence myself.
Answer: 55.5 mm
